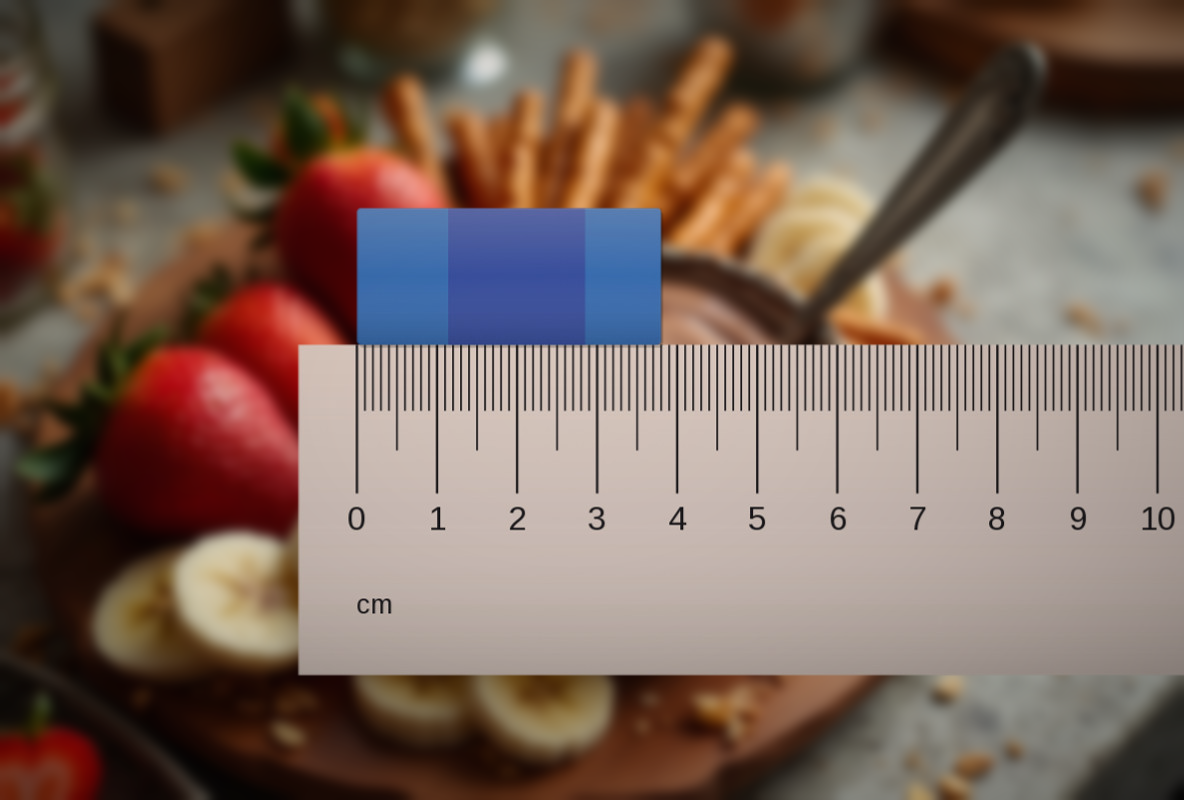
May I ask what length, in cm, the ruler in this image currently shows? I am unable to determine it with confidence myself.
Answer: 3.8 cm
